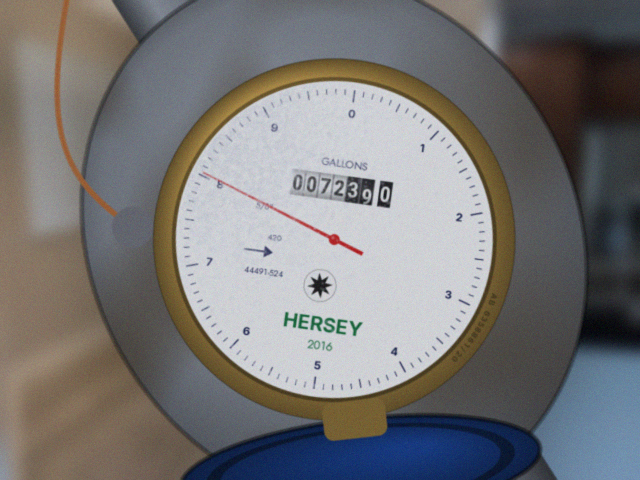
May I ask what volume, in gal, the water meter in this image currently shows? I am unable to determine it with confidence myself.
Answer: 72388.0 gal
